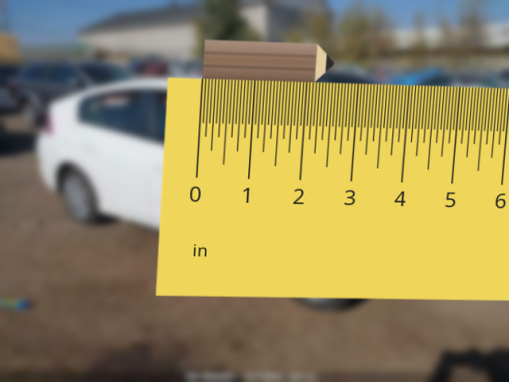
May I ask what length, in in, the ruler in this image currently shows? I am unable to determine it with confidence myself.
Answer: 2.5 in
